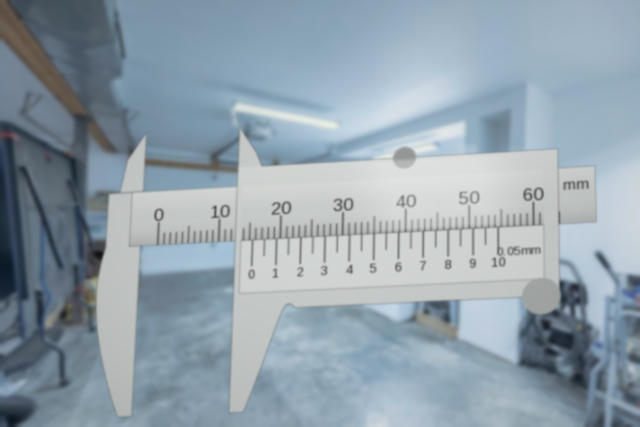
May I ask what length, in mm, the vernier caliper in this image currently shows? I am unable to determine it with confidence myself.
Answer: 15.5 mm
